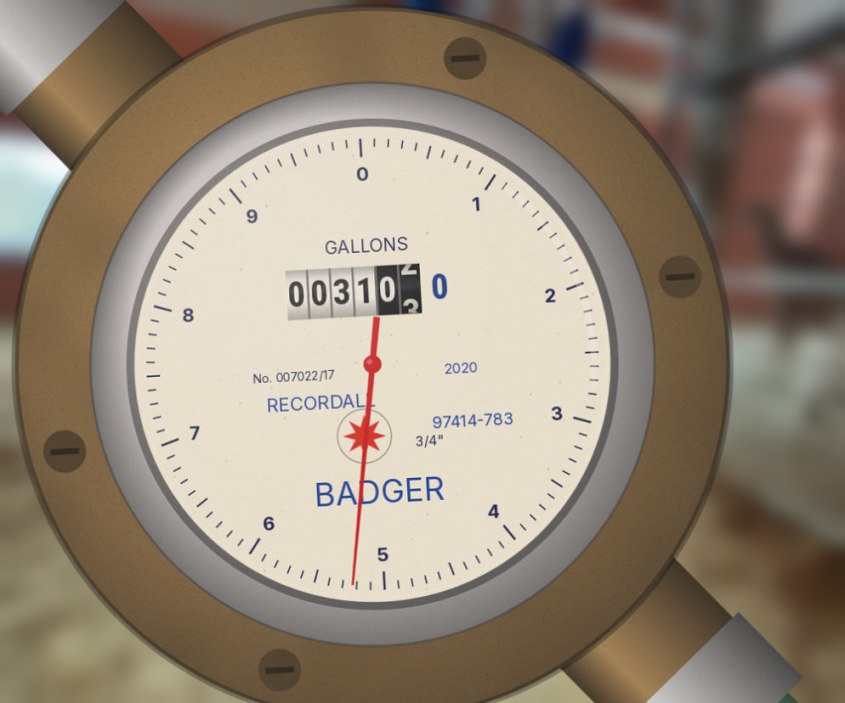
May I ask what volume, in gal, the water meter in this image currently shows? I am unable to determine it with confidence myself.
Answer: 31025.2 gal
